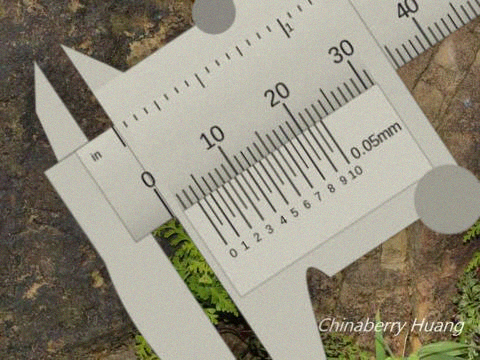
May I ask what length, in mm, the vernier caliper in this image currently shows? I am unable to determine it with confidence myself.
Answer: 3.8 mm
